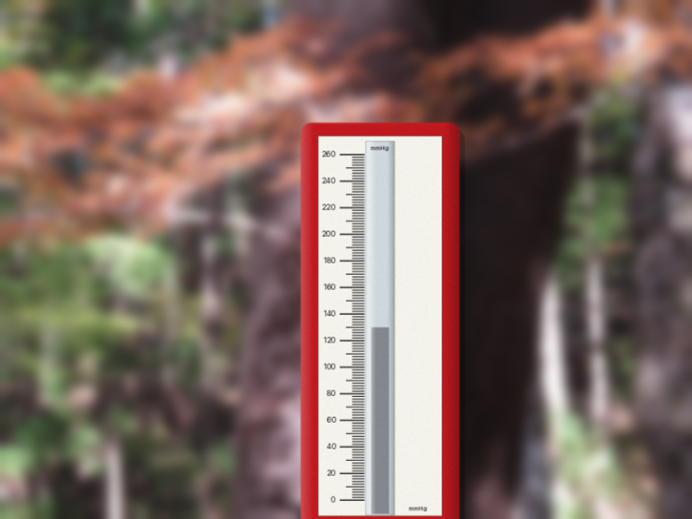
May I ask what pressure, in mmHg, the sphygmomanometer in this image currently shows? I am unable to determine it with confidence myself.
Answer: 130 mmHg
